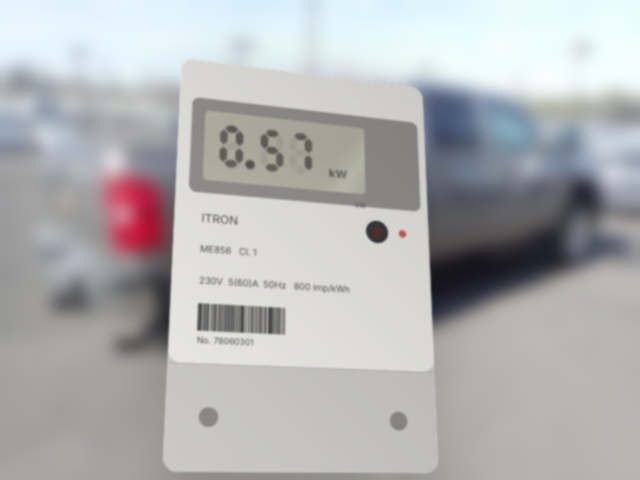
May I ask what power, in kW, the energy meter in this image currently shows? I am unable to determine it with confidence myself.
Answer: 0.57 kW
